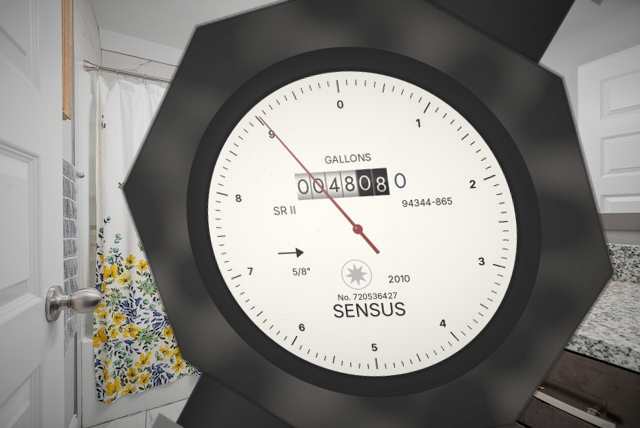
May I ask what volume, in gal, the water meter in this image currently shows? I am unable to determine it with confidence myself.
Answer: 48079.0 gal
